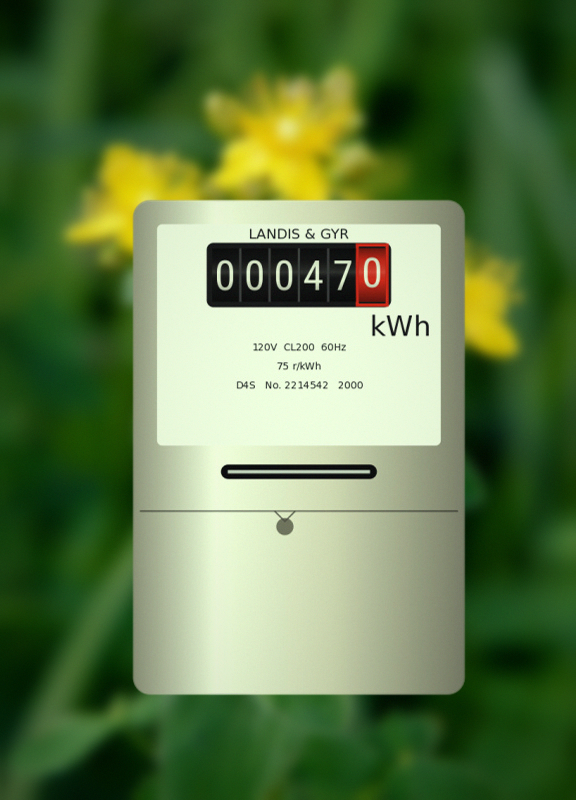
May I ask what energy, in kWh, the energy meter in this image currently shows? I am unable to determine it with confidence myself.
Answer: 47.0 kWh
